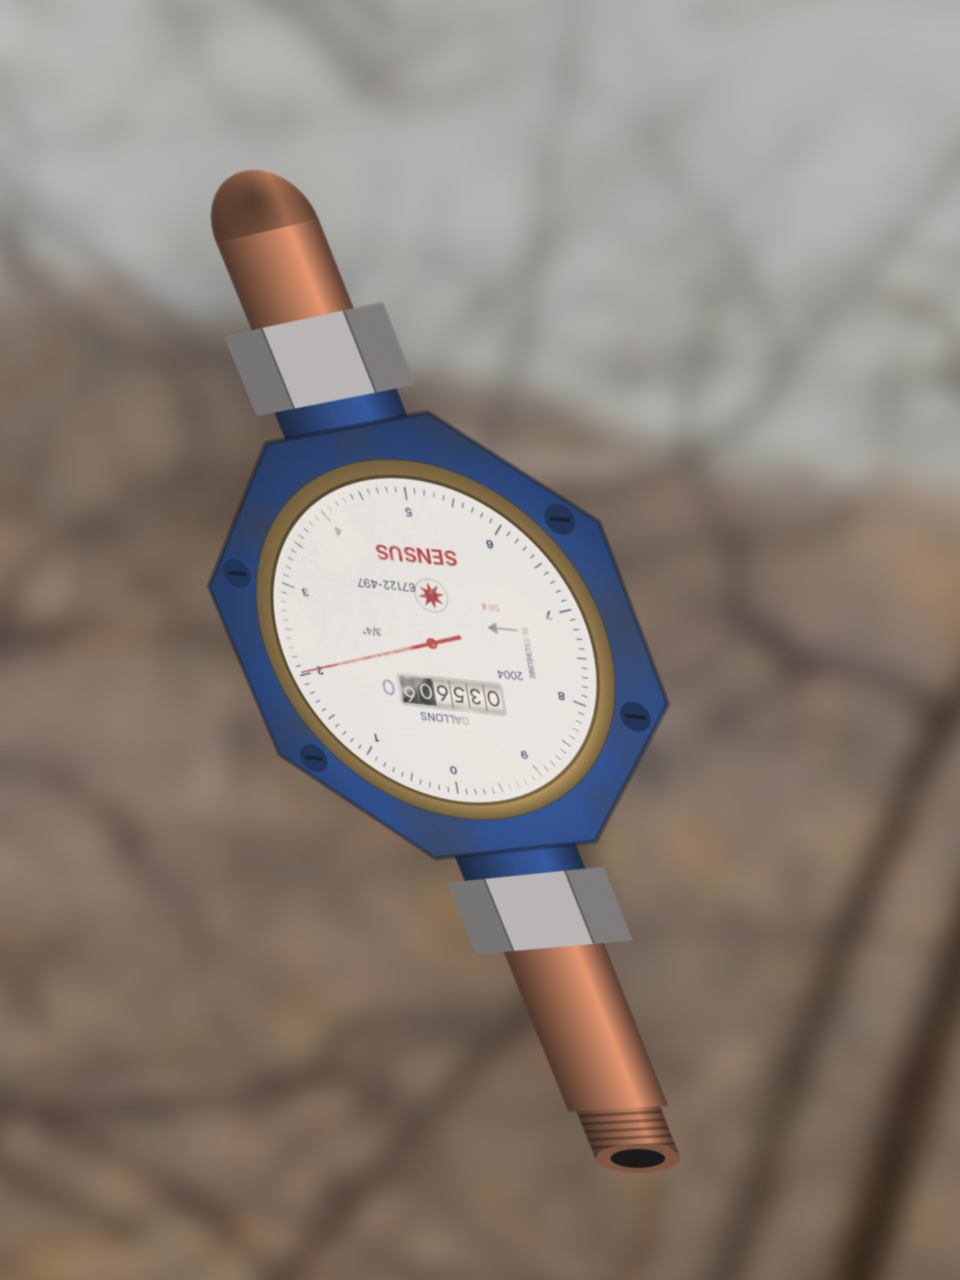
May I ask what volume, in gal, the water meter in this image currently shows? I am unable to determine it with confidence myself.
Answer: 356062.0 gal
